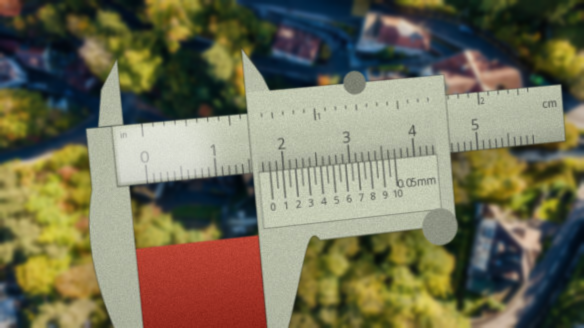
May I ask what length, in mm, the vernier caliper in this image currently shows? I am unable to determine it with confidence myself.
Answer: 18.0 mm
